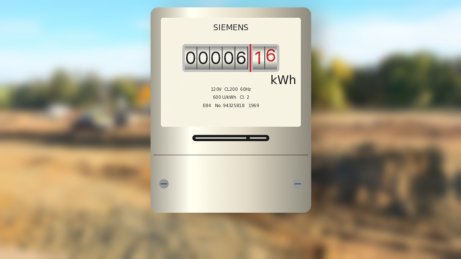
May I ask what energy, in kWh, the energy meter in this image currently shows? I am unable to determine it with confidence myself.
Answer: 6.16 kWh
